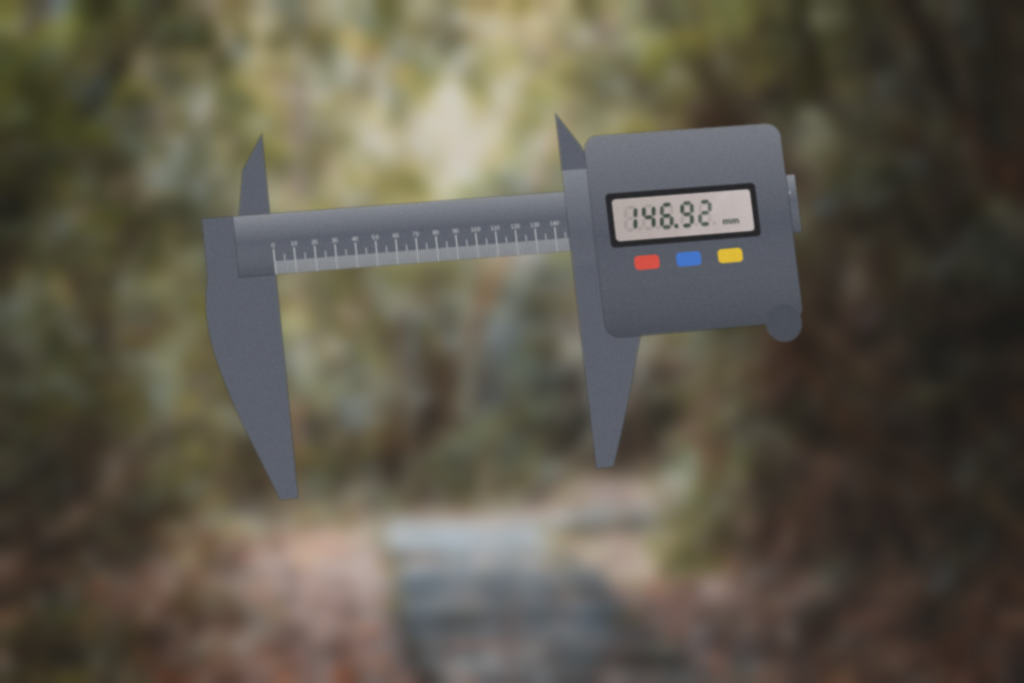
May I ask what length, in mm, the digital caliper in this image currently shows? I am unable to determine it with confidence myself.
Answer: 146.92 mm
